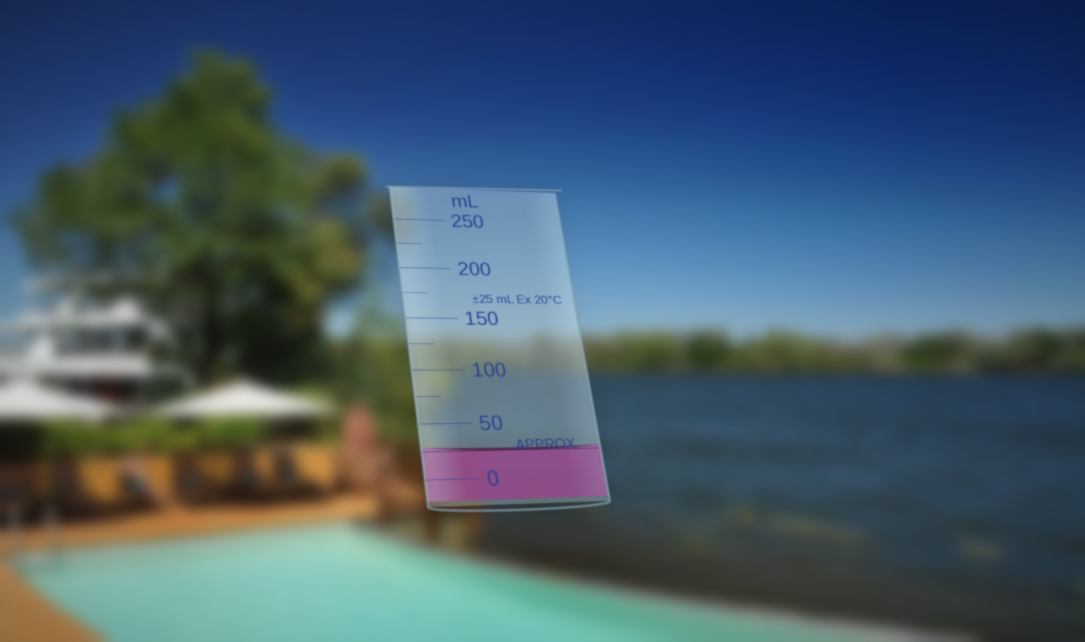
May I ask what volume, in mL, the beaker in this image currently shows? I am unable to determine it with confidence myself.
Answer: 25 mL
